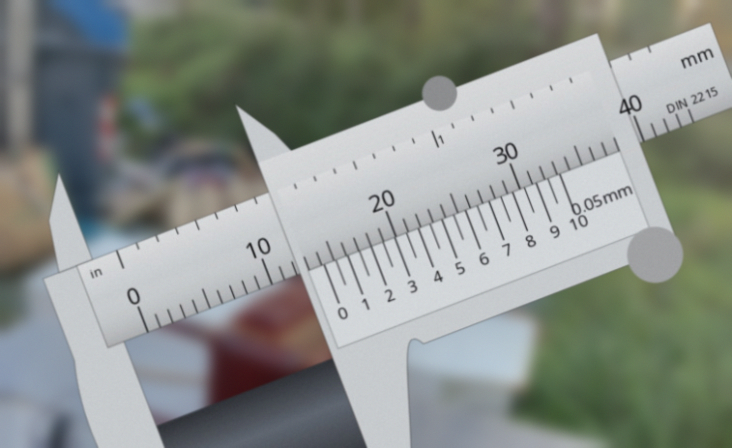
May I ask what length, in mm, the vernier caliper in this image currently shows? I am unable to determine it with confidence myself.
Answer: 14.2 mm
